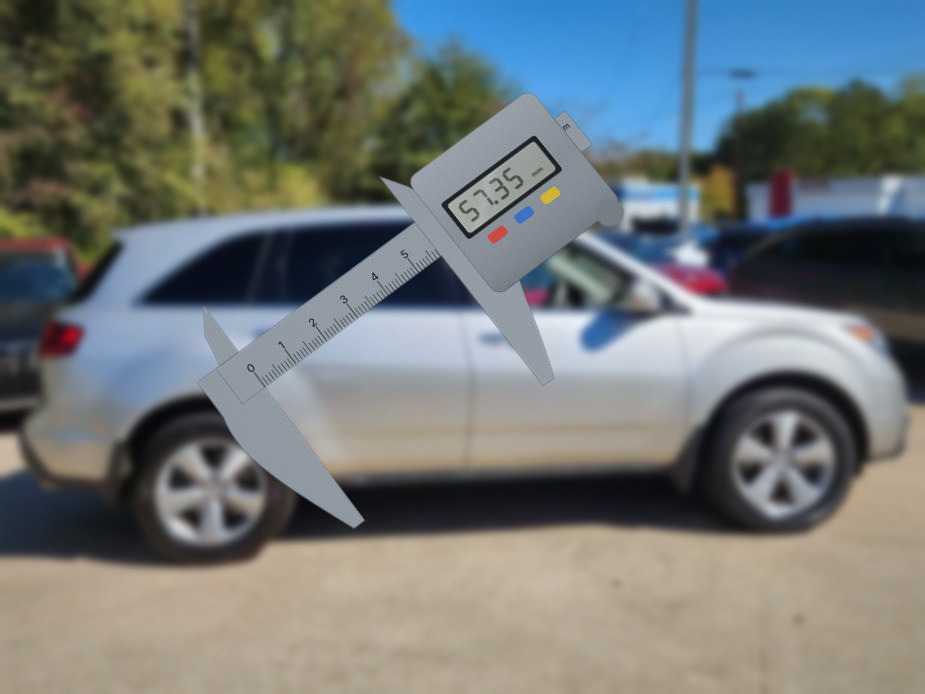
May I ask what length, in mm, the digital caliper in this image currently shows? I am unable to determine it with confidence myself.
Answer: 57.35 mm
